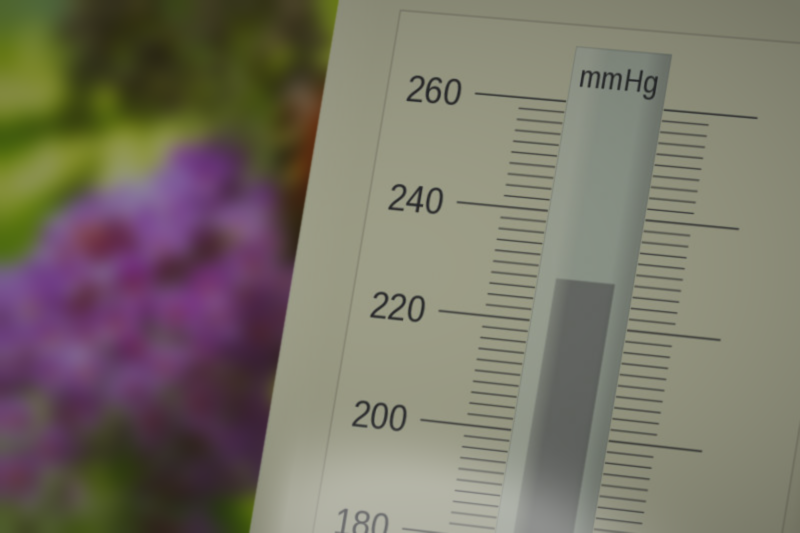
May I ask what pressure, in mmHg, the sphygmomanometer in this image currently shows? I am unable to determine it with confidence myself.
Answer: 228 mmHg
